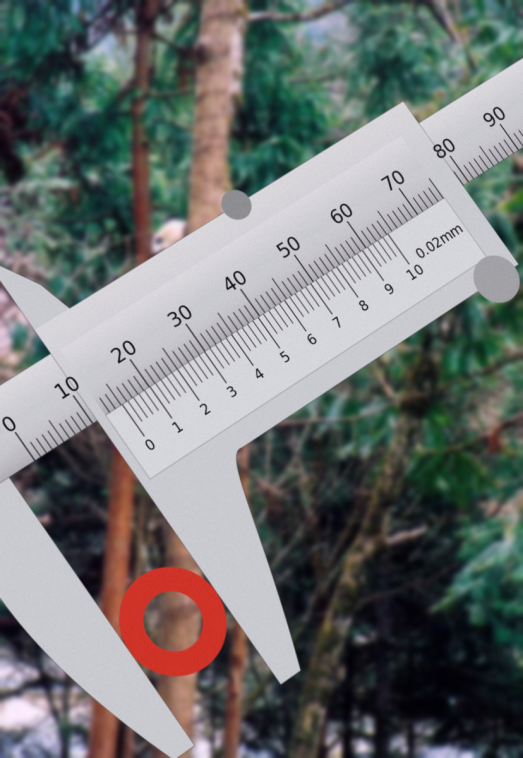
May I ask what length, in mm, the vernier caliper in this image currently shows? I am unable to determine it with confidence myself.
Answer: 15.2 mm
